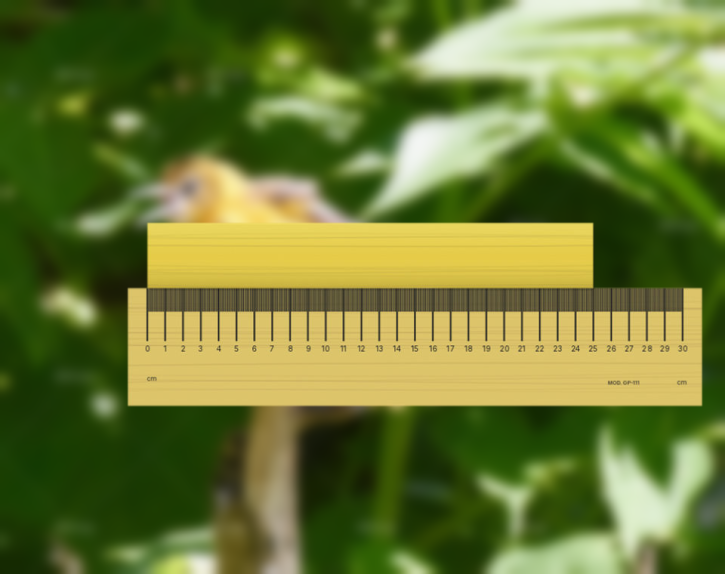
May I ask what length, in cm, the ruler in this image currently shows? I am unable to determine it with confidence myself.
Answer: 25 cm
